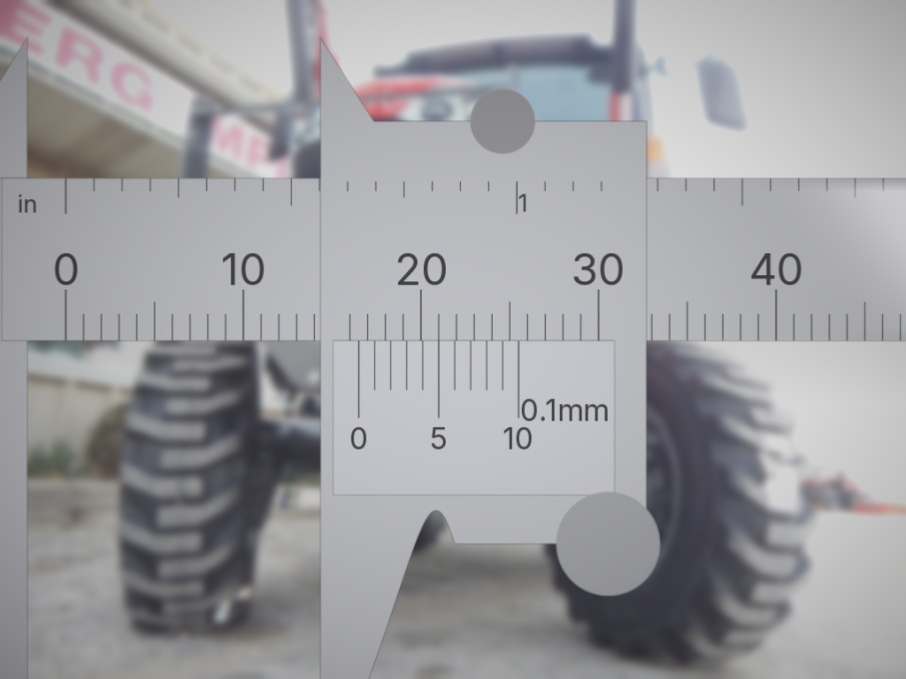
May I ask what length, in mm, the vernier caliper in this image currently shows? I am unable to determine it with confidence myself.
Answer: 16.5 mm
